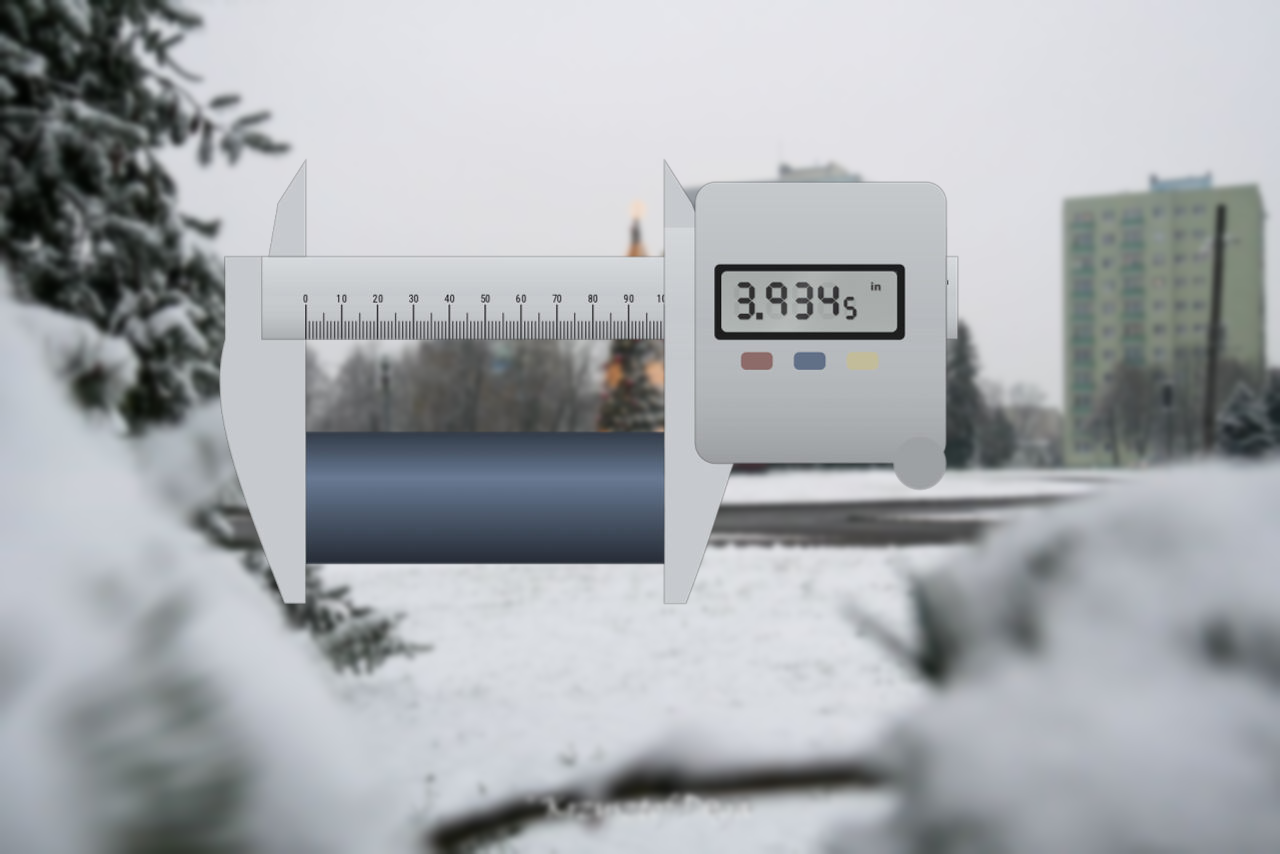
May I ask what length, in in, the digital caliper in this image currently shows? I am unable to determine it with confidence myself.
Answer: 3.9345 in
